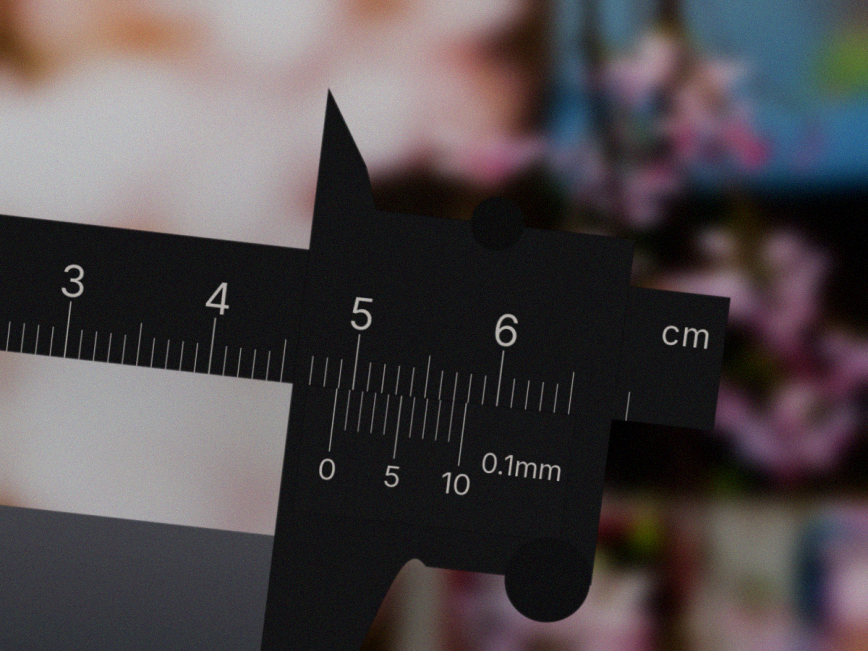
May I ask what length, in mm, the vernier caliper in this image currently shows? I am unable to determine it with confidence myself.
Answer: 48.9 mm
